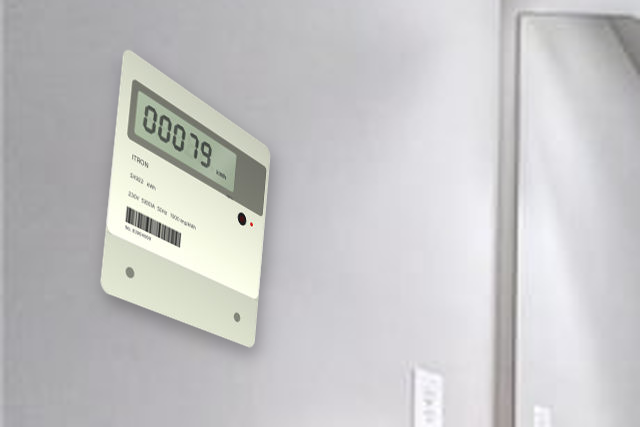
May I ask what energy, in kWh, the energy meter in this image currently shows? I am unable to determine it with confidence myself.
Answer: 79 kWh
